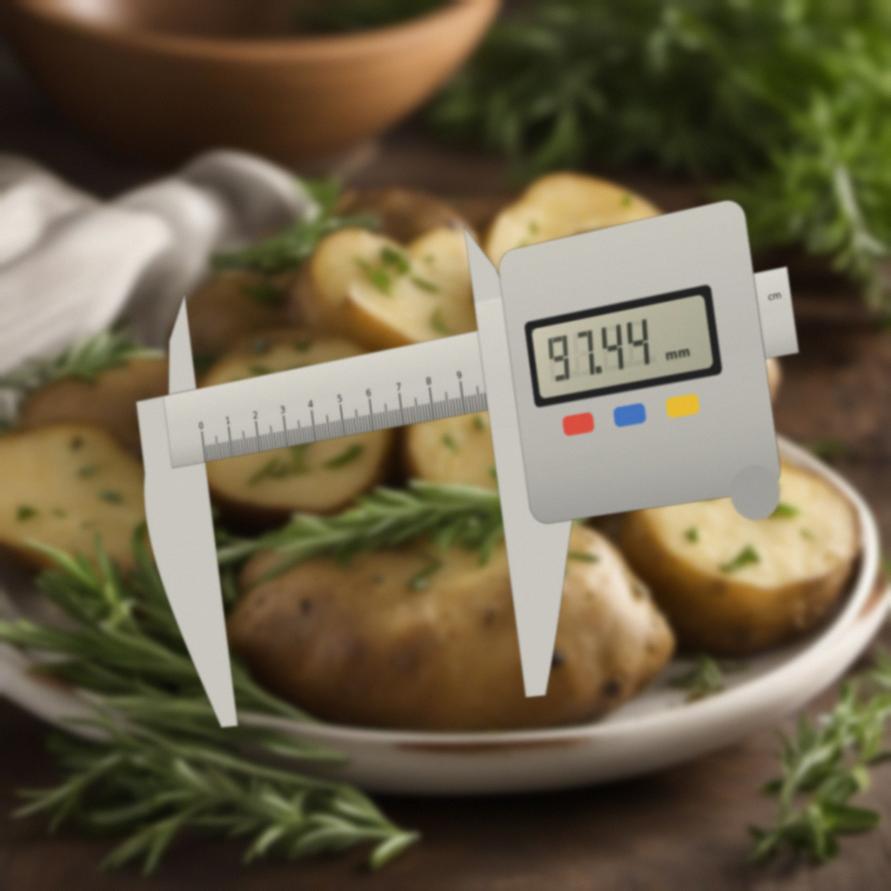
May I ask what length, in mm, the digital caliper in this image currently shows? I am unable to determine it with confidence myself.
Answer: 97.44 mm
